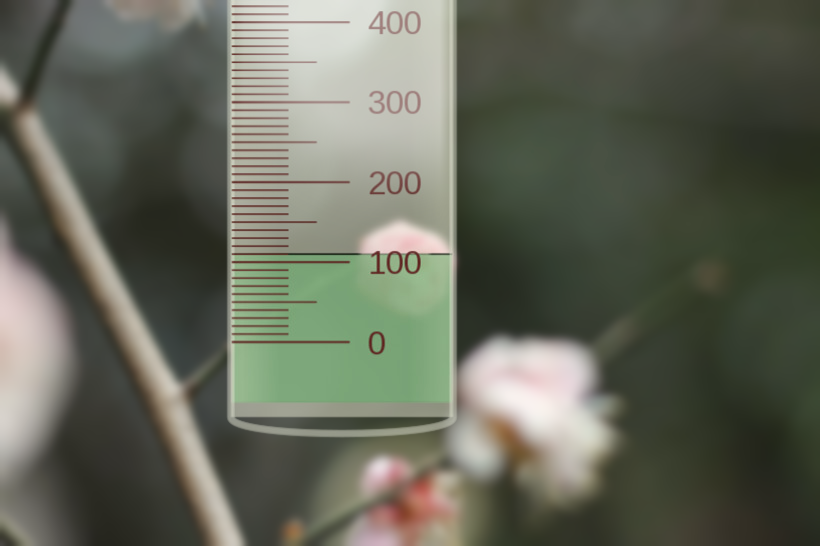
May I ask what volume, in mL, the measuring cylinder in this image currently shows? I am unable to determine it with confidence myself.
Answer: 110 mL
